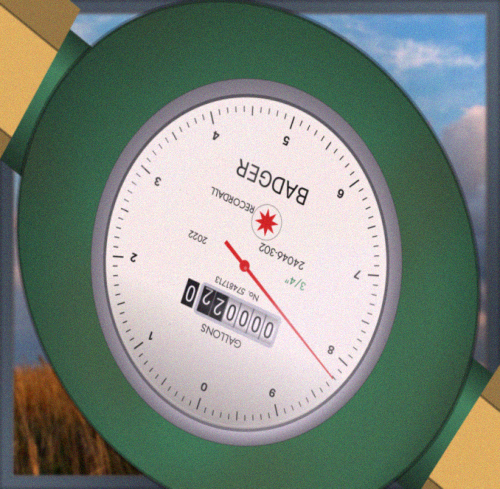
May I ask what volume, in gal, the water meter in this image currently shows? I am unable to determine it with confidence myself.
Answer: 218.2 gal
